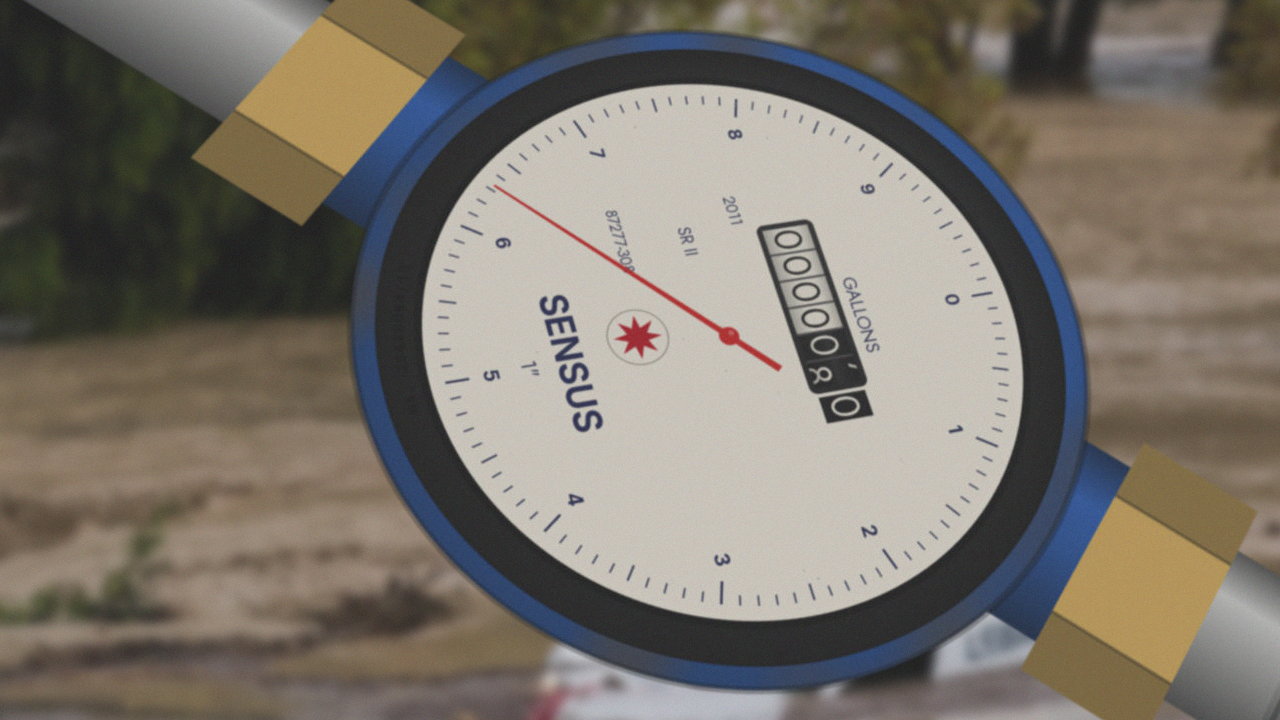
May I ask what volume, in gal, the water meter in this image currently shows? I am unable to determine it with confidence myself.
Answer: 76.3 gal
